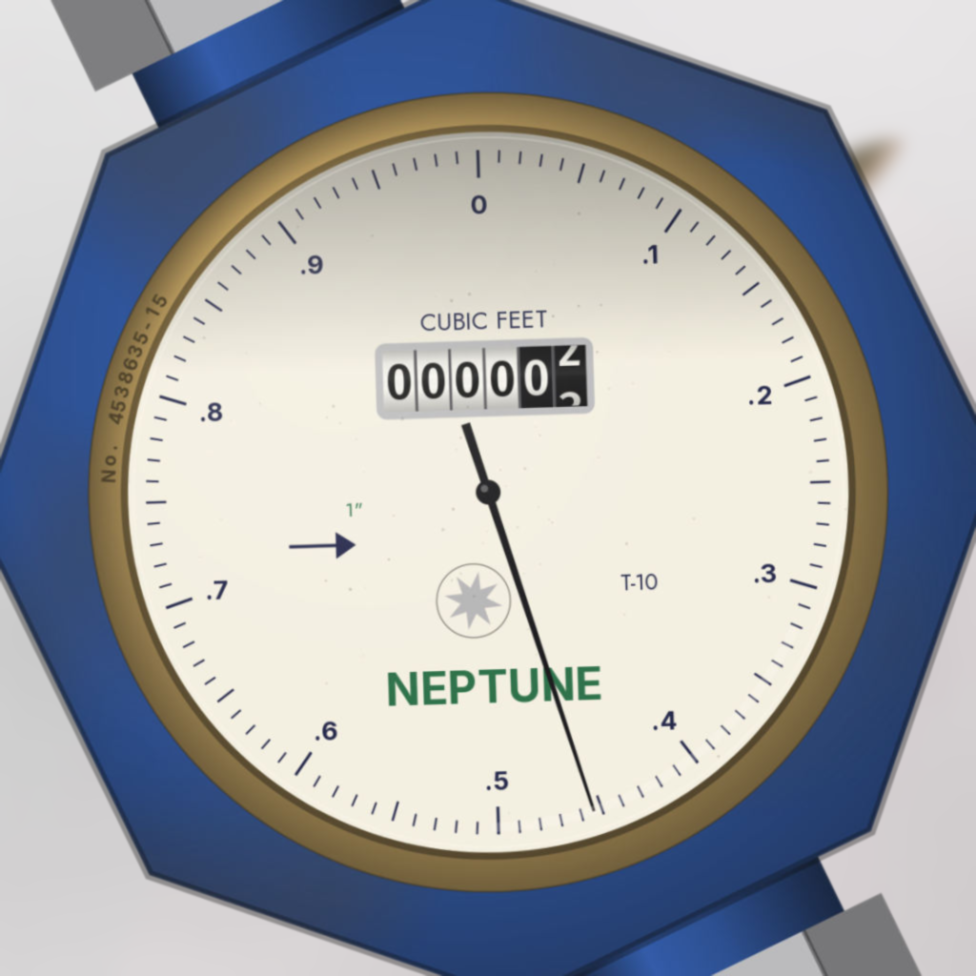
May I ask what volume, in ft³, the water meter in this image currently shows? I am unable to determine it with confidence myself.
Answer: 2.45 ft³
